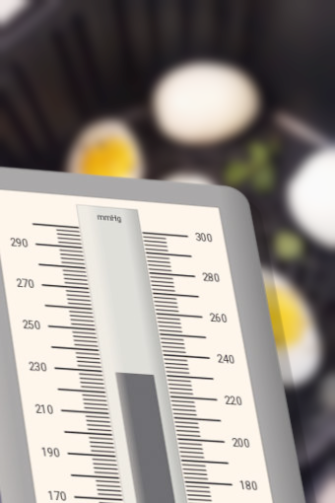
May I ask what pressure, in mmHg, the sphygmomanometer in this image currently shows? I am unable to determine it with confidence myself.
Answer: 230 mmHg
